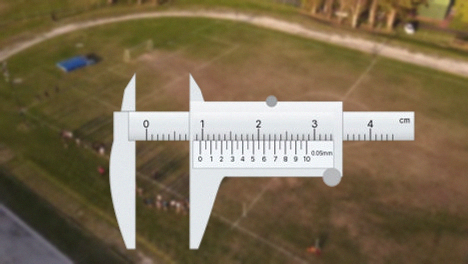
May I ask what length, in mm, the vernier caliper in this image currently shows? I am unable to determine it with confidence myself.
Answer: 9.6 mm
